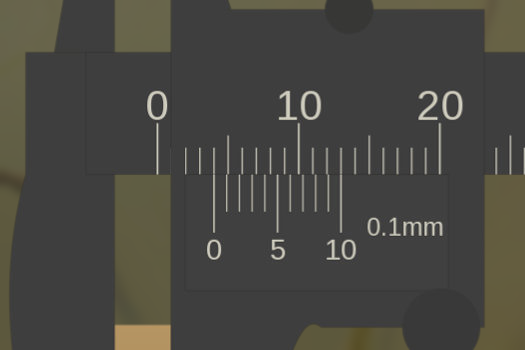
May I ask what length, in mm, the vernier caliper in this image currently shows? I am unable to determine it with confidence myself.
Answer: 4.0 mm
